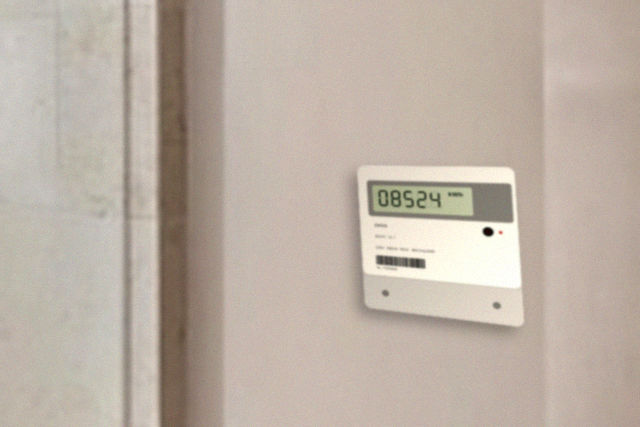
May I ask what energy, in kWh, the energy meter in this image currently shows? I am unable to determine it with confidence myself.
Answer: 8524 kWh
